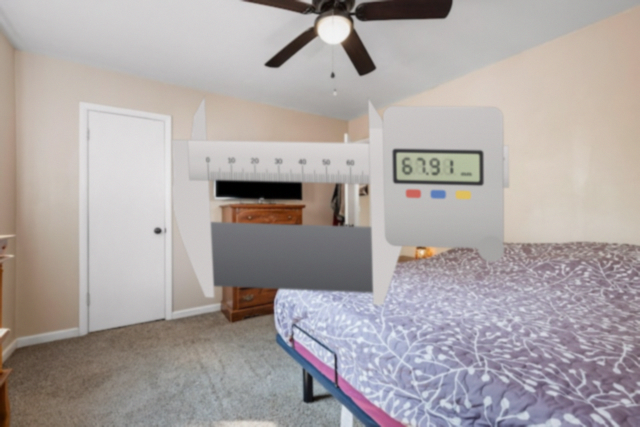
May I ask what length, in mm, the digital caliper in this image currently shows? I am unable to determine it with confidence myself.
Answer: 67.91 mm
